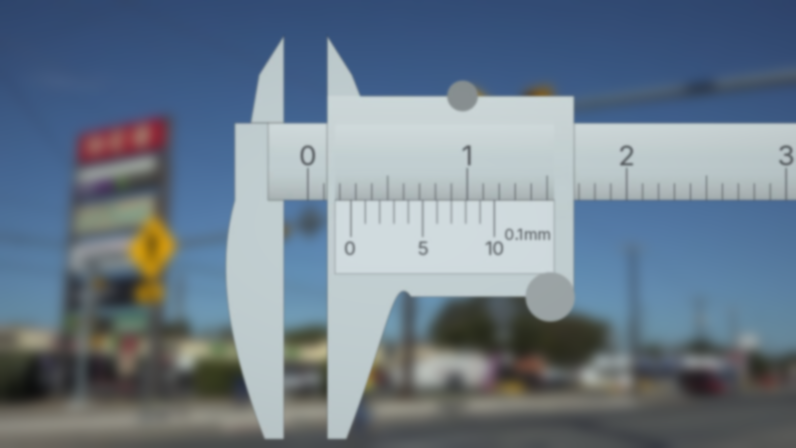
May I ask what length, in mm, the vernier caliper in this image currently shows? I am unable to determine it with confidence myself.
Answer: 2.7 mm
